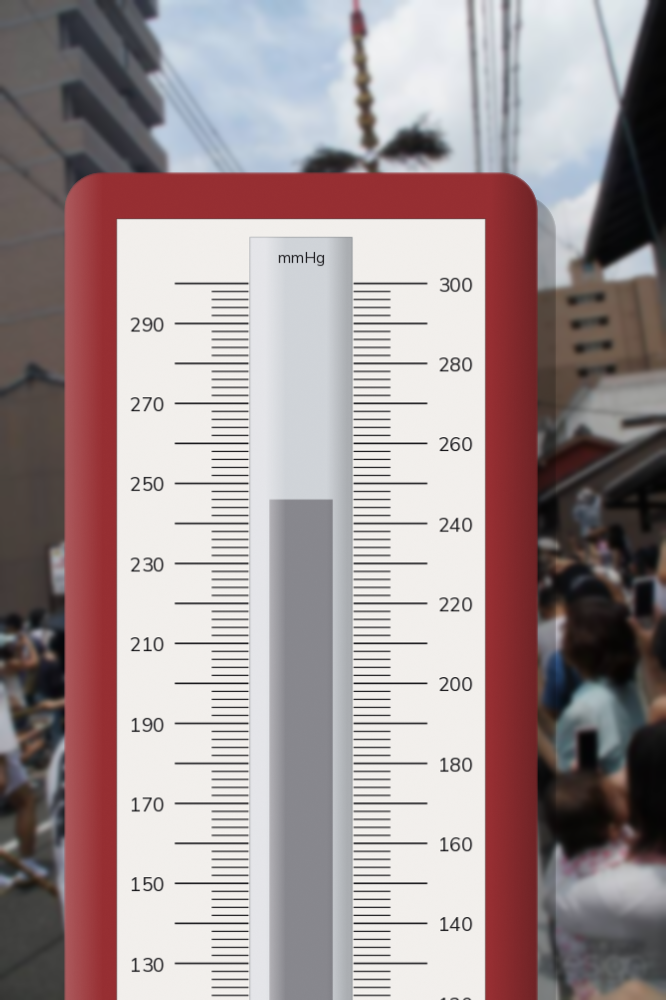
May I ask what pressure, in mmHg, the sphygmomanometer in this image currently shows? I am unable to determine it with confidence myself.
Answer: 246 mmHg
